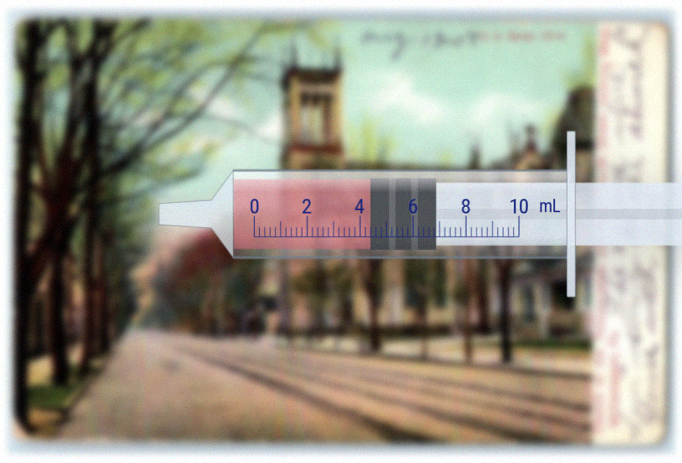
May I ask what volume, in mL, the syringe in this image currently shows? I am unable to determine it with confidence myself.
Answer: 4.4 mL
